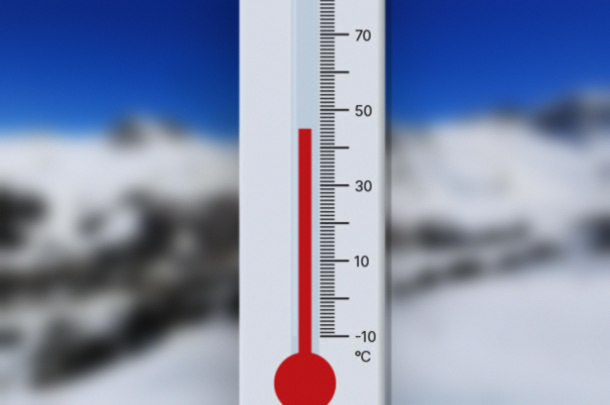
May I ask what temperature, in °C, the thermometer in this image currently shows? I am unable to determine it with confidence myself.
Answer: 45 °C
